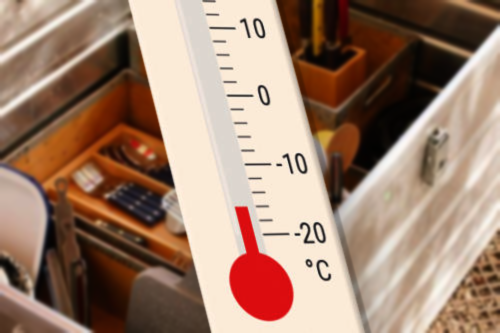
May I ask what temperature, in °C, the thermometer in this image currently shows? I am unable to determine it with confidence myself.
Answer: -16 °C
